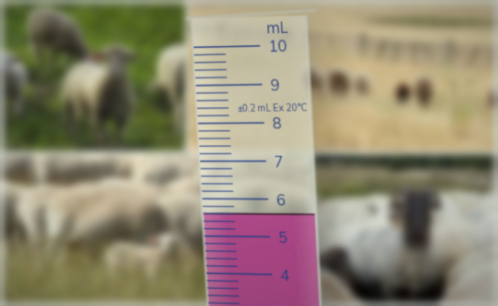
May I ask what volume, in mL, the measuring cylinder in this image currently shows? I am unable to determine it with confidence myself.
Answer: 5.6 mL
